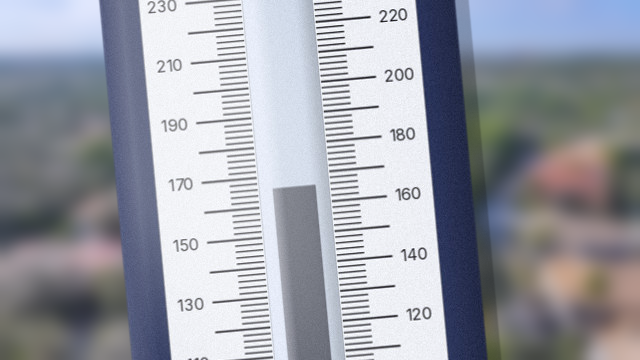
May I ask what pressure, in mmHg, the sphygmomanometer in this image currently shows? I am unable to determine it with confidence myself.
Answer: 166 mmHg
